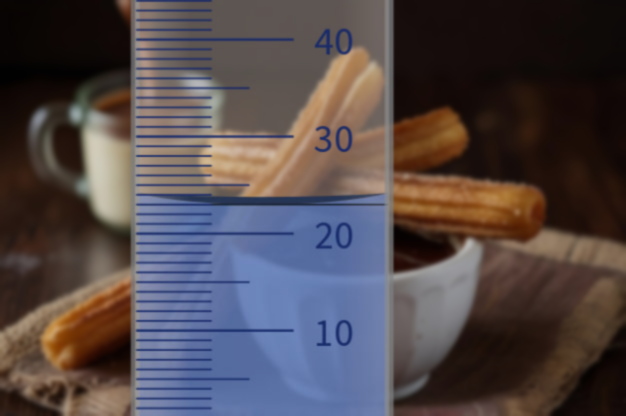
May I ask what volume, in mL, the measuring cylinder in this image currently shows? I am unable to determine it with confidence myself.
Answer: 23 mL
